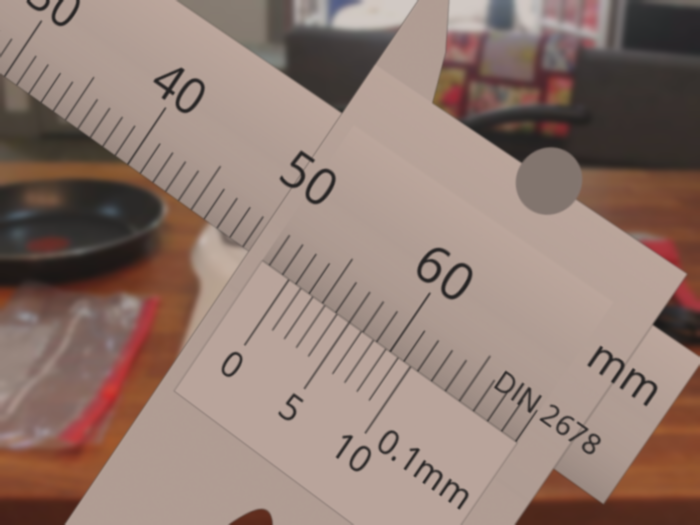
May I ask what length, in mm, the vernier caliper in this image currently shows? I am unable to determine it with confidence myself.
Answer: 52.5 mm
